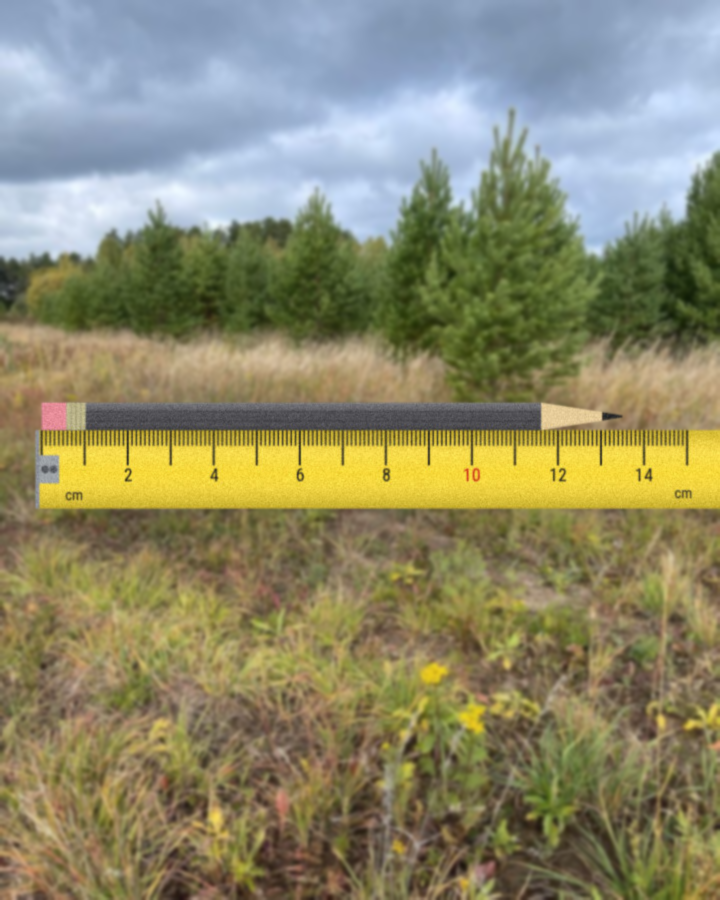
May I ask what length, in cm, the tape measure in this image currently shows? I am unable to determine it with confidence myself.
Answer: 13.5 cm
